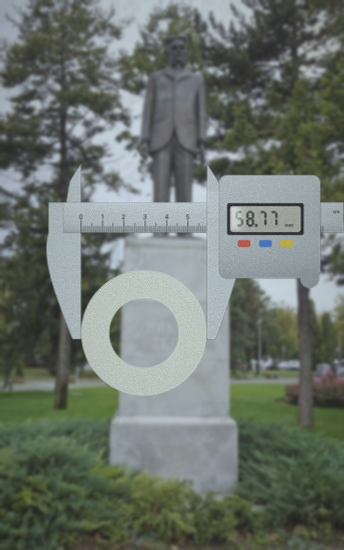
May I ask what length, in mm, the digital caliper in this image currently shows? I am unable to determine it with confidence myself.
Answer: 58.77 mm
